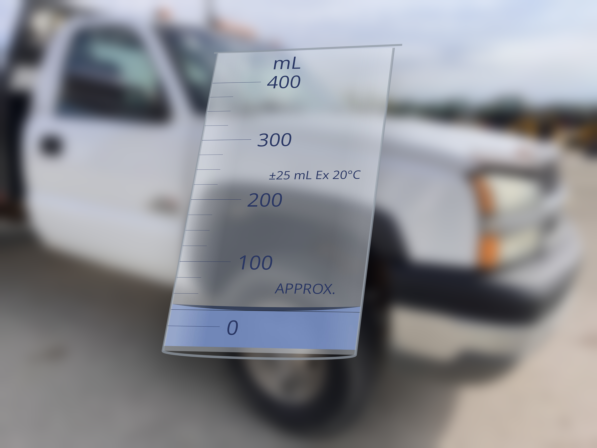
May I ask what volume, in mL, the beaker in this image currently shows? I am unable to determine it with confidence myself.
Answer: 25 mL
